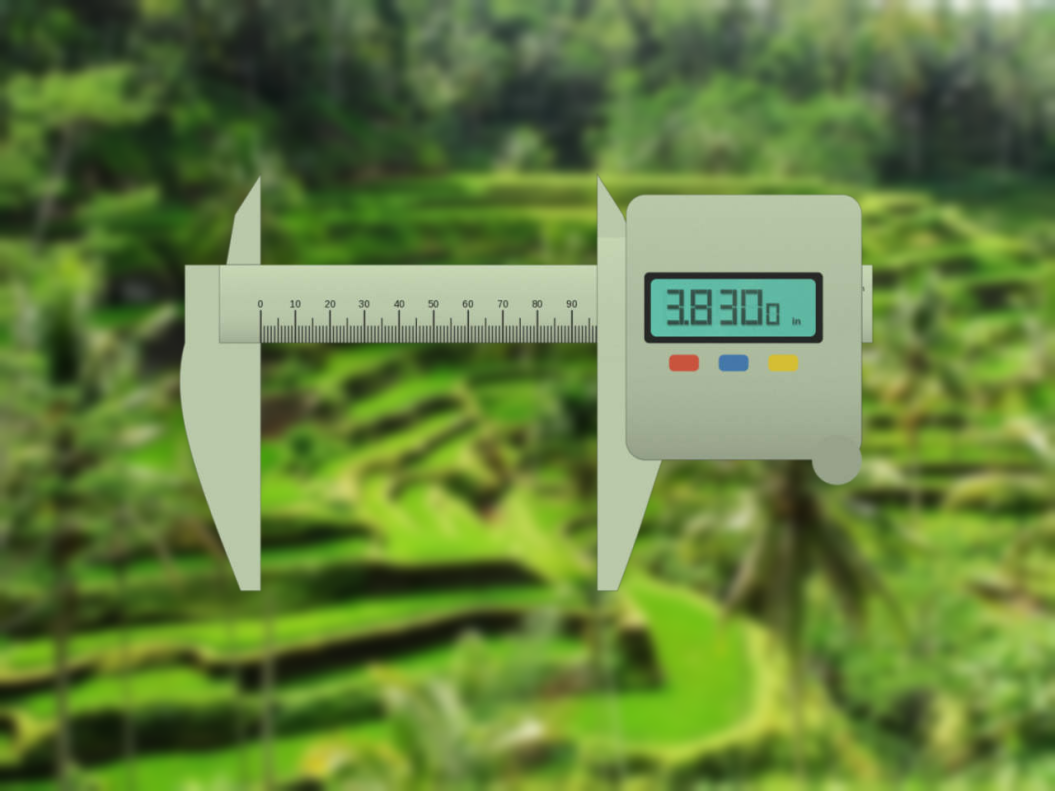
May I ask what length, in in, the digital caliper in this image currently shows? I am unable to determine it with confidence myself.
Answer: 3.8300 in
